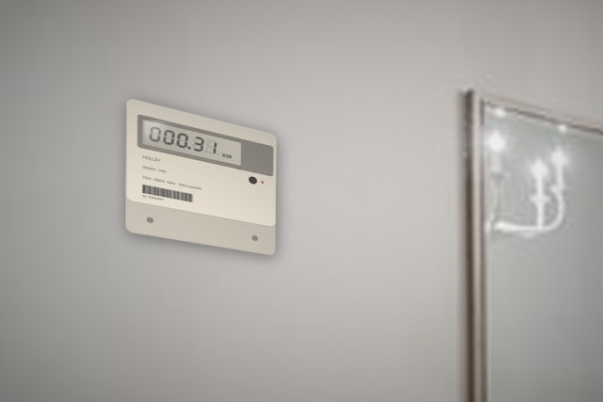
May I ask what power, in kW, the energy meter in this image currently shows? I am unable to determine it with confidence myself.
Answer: 0.31 kW
